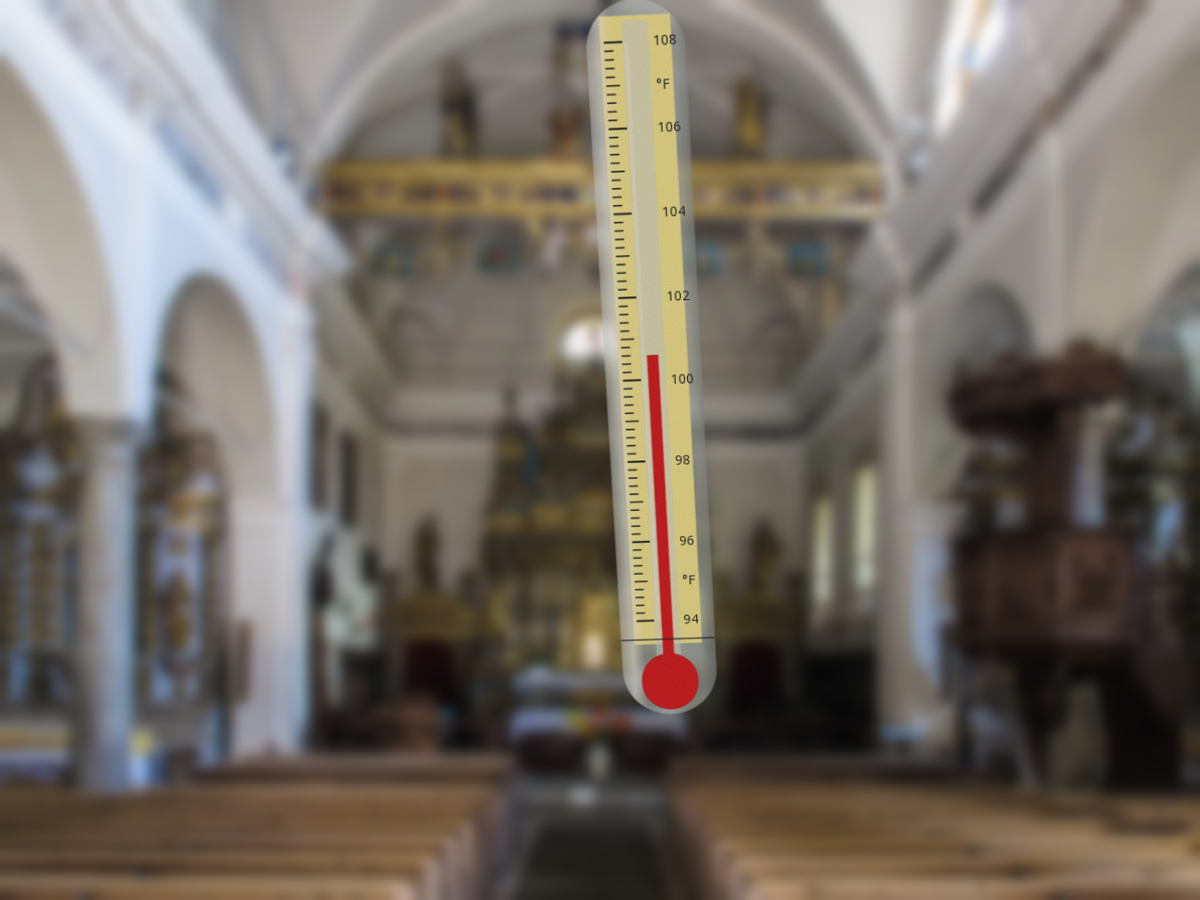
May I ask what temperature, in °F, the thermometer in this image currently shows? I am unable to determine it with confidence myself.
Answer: 100.6 °F
